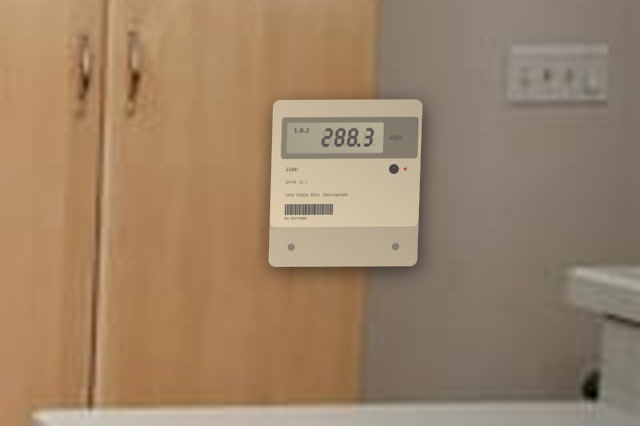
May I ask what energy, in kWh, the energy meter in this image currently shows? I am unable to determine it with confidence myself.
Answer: 288.3 kWh
